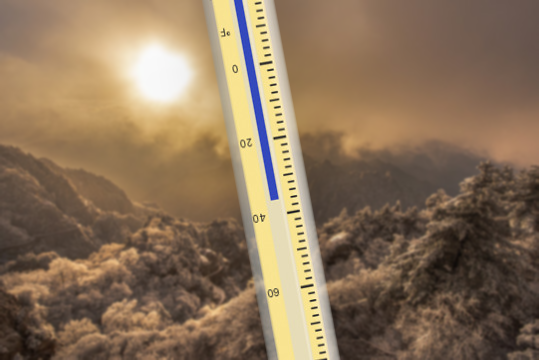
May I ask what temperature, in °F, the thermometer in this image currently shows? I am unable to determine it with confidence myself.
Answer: 36 °F
